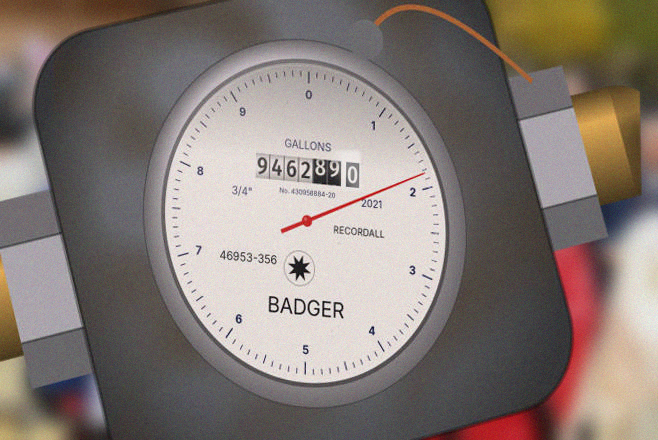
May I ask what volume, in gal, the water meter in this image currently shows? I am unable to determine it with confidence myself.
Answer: 9462891.8 gal
